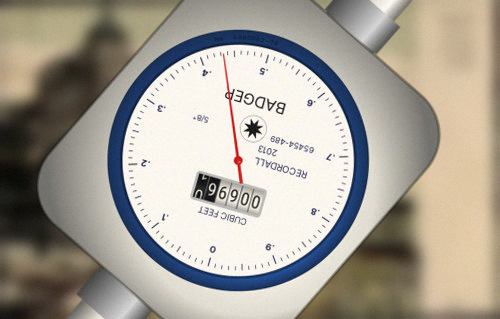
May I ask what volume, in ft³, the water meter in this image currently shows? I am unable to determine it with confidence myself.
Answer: 6960.43 ft³
